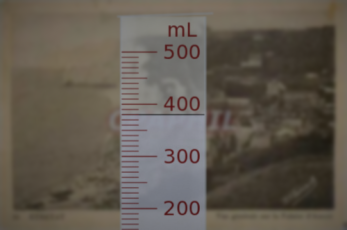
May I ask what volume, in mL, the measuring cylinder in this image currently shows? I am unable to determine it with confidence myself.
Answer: 380 mL
